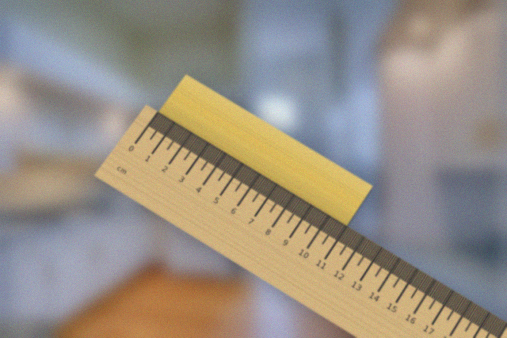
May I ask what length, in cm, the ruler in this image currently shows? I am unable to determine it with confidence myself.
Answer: 11 cm
